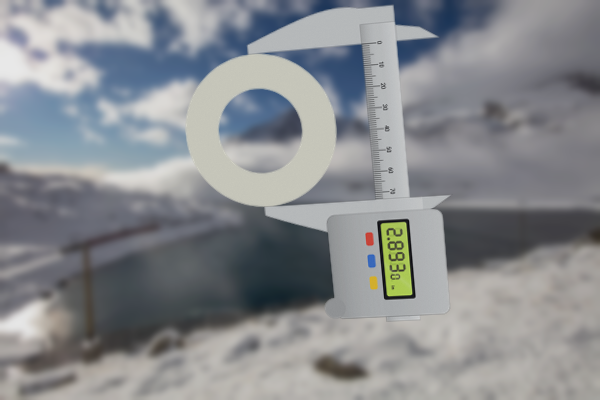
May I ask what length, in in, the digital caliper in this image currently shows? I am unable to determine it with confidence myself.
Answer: 2.8930 in
